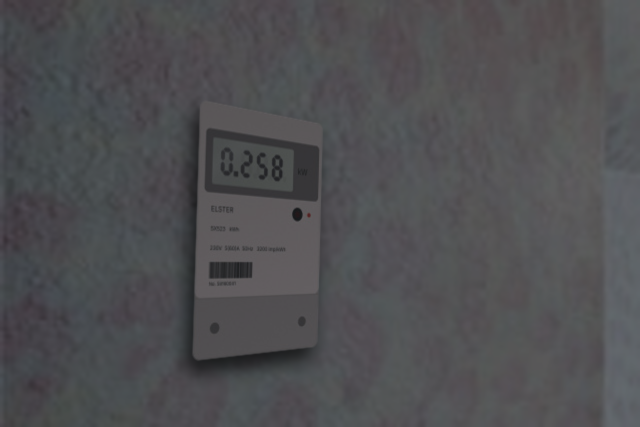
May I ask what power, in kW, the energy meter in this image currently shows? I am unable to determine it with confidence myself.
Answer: 0.258 kW
